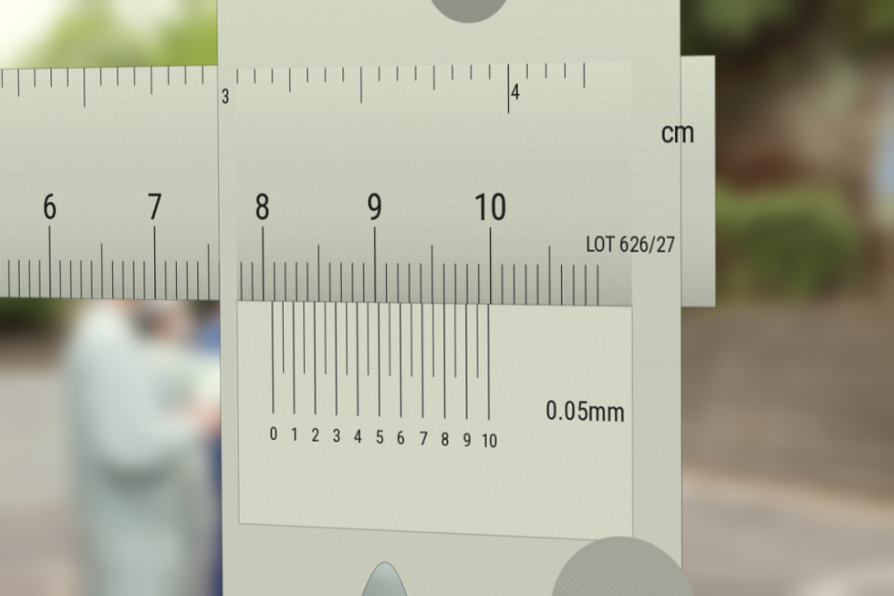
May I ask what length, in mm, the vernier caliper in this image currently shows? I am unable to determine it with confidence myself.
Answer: 80.8 mm
